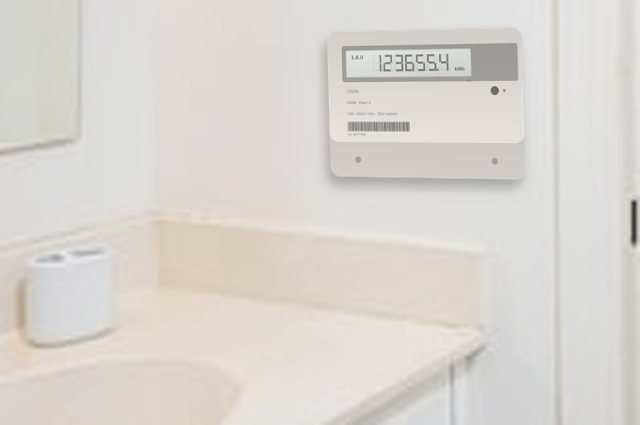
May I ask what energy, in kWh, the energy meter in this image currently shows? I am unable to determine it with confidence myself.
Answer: 123655.4 kWh
